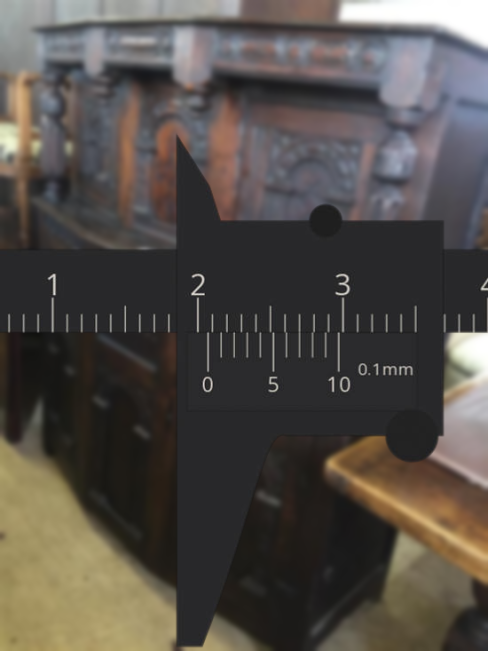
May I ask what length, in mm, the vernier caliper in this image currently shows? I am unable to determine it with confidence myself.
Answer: 20.7 mm
